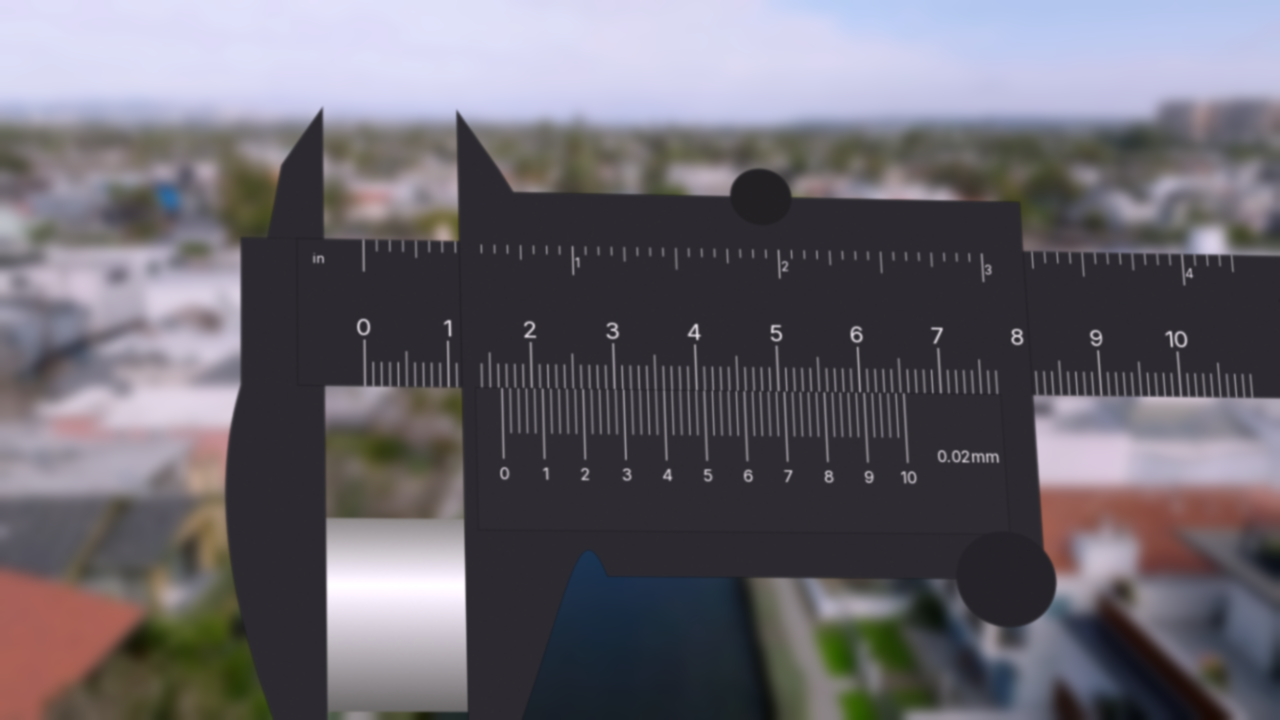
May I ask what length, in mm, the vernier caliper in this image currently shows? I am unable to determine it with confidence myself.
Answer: 16.4 mm
